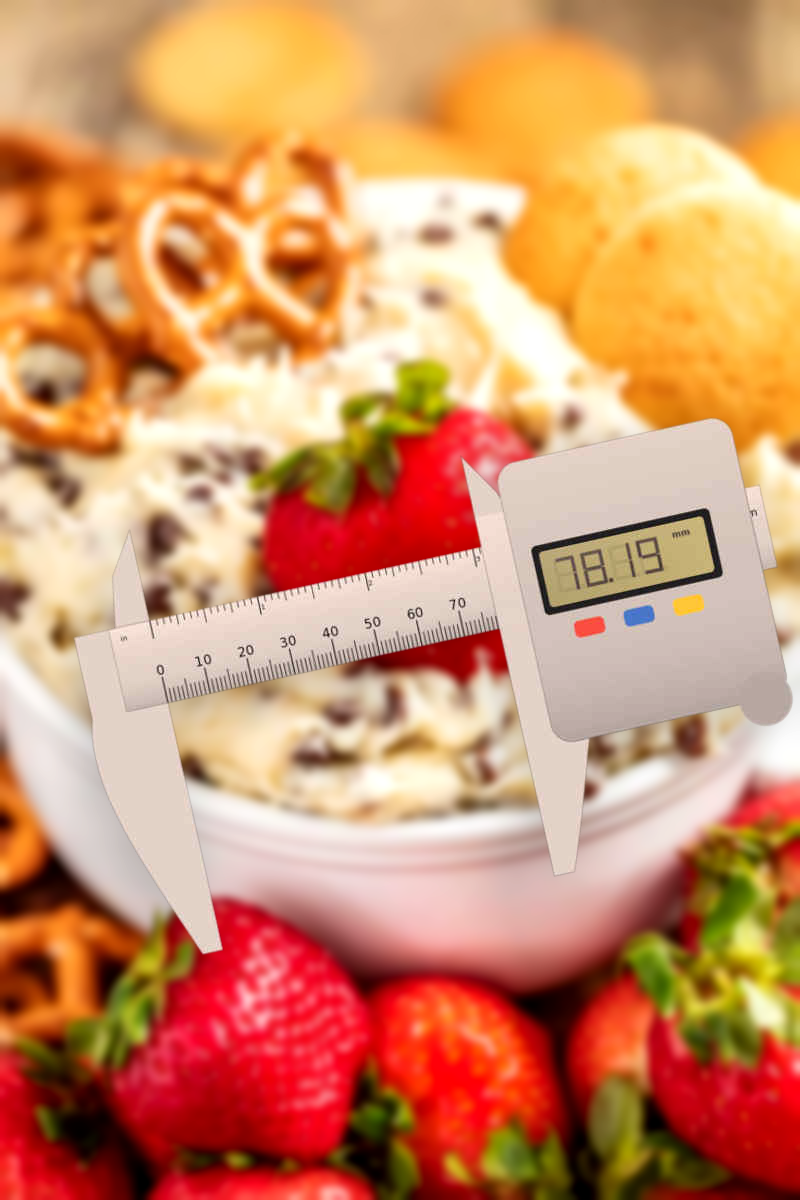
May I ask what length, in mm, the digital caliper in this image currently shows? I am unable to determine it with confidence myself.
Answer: 78.19 mm
